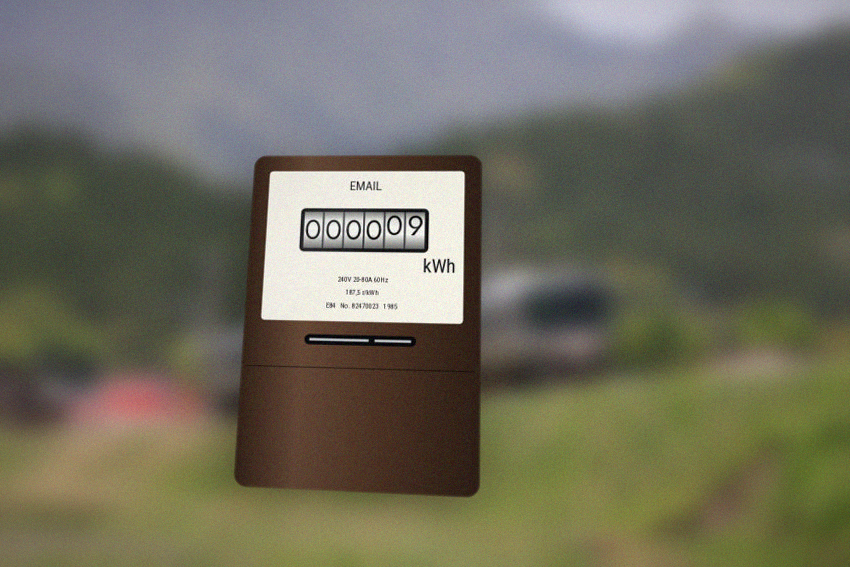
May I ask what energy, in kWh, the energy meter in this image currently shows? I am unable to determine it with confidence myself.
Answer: 9 kWh
